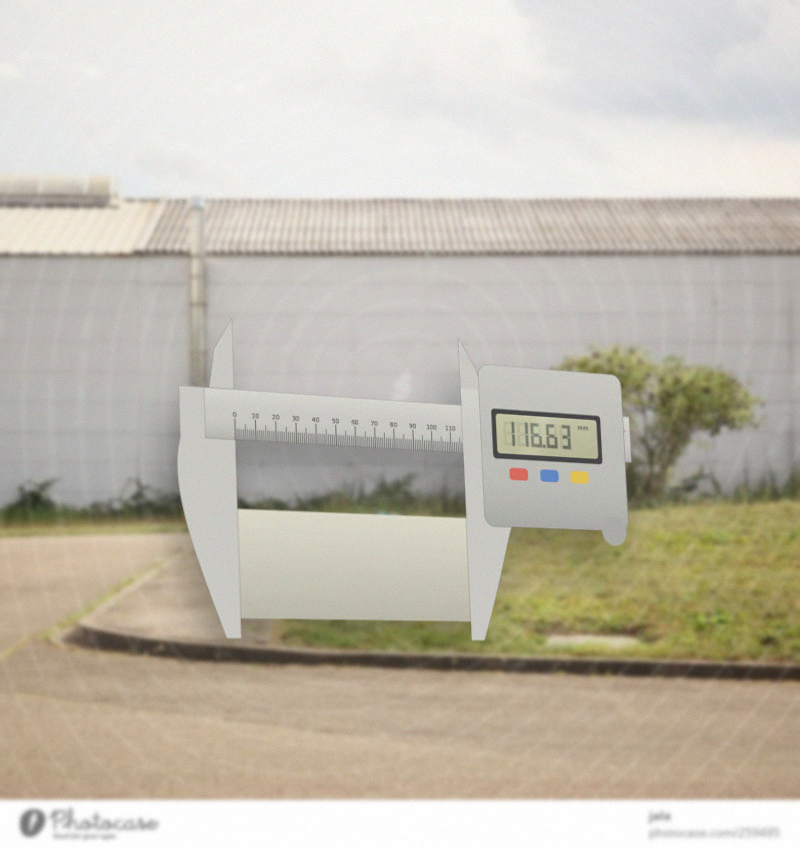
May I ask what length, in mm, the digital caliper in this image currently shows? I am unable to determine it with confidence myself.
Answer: 116.63 mm
